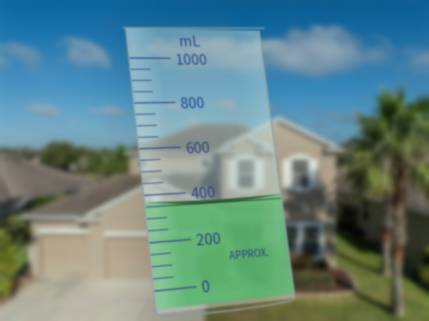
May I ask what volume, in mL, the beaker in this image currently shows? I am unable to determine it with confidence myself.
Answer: 350 mL
